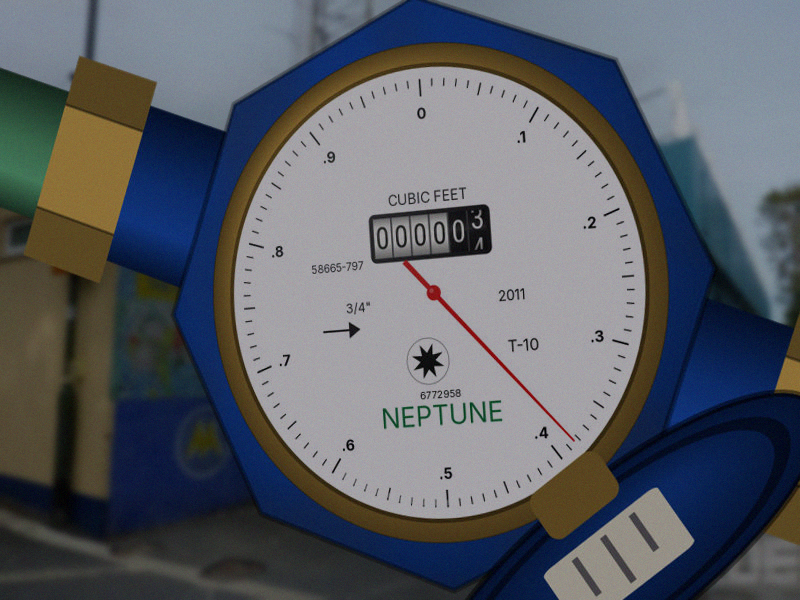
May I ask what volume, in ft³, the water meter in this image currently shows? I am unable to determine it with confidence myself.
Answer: 3.38 ft³
